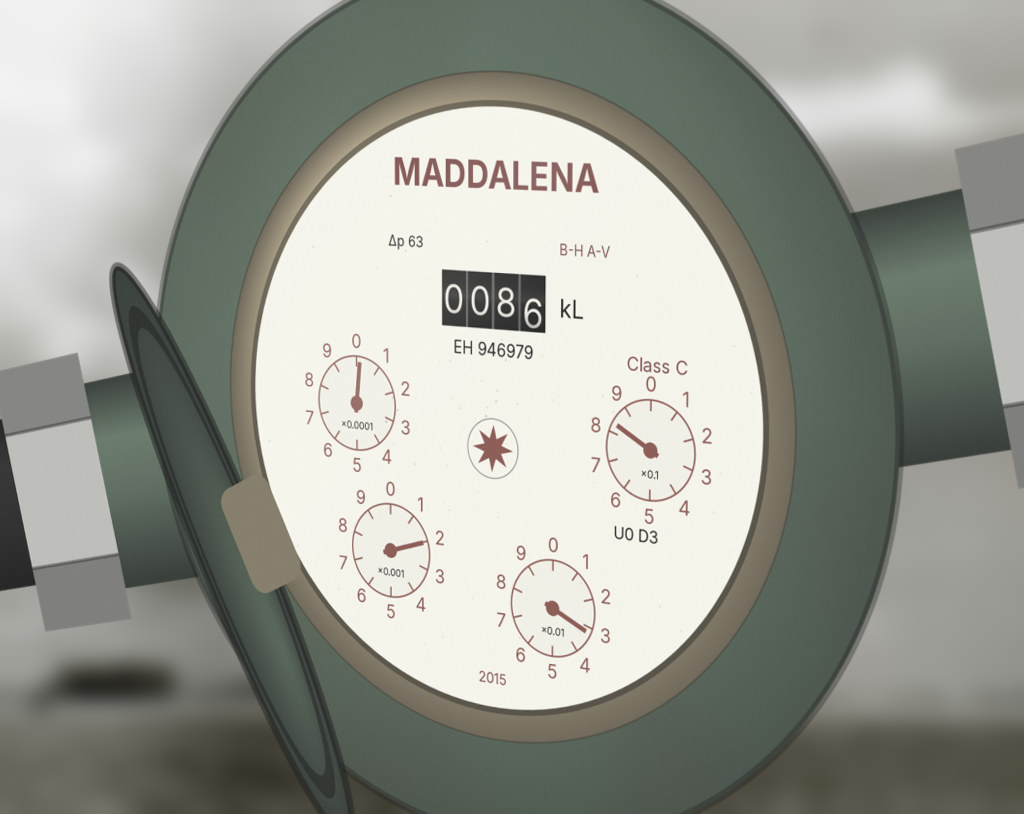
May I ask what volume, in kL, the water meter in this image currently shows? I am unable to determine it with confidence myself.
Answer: 85.8320 kL
